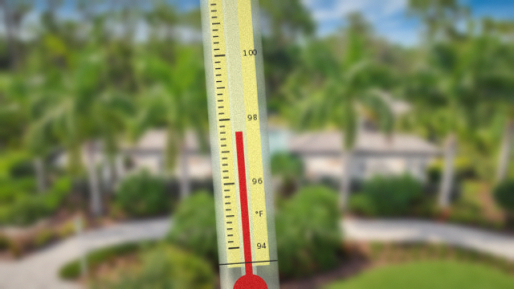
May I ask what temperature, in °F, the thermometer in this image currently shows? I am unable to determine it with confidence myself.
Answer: 97.6 °F
